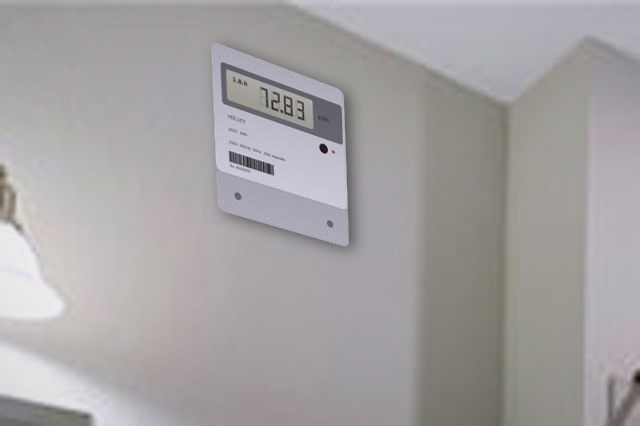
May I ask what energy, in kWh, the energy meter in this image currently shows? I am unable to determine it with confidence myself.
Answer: 72.83 kWh
